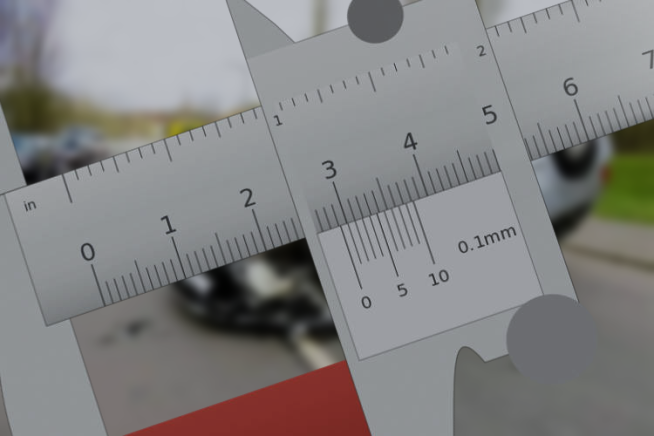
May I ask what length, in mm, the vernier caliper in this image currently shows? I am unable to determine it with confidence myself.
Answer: 29.2 mm
